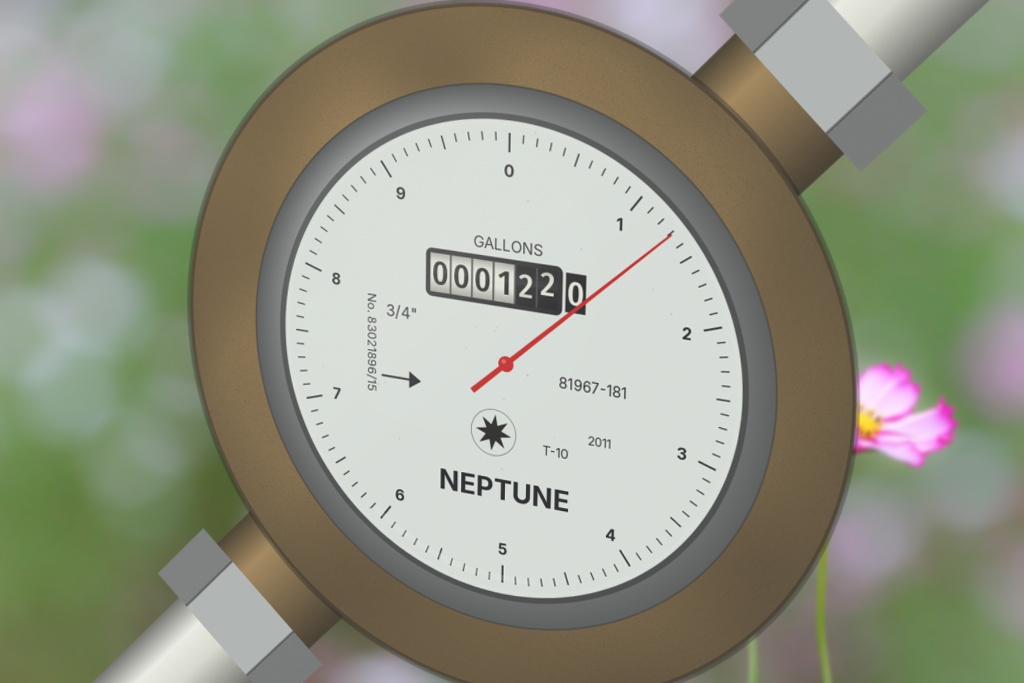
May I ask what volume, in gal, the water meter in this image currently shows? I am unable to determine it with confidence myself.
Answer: 1221.3 gal
